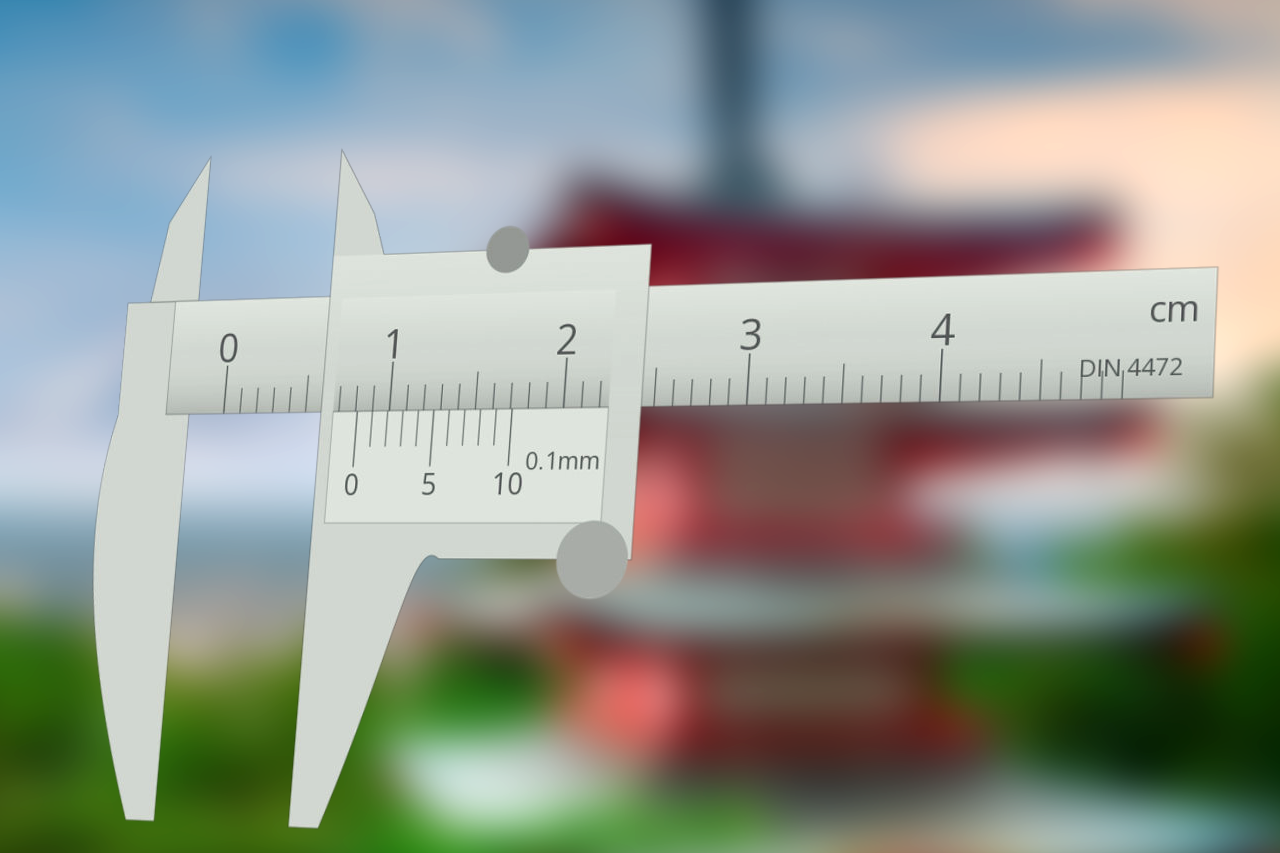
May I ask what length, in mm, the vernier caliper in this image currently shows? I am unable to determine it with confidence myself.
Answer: 8.1 mm
